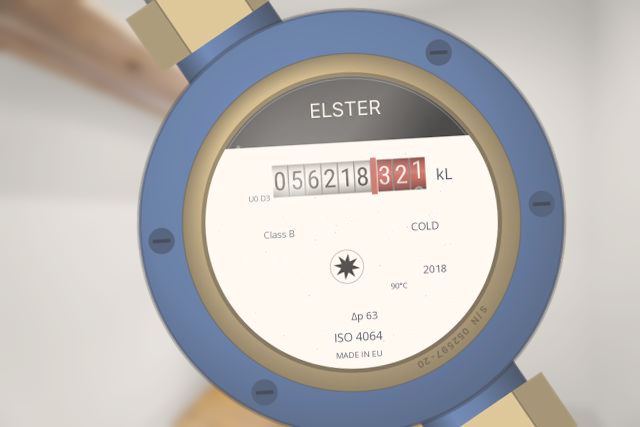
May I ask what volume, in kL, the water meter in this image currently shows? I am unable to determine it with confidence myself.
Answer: 56218.321 kL
